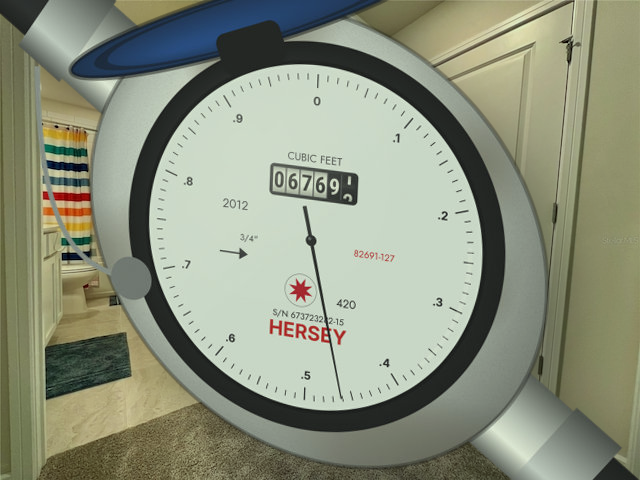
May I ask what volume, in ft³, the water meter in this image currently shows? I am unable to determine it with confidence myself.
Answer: 67691.46 ft³
